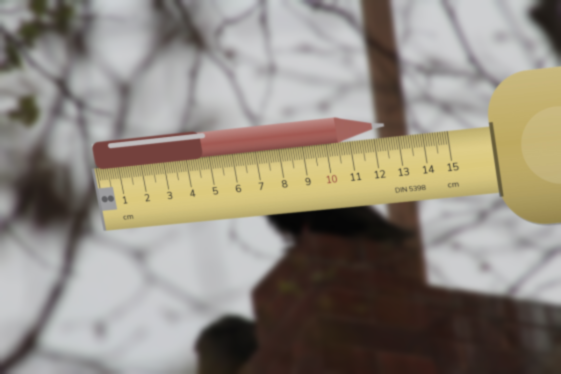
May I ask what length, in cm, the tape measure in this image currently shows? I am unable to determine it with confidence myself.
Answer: 12.5 cm
